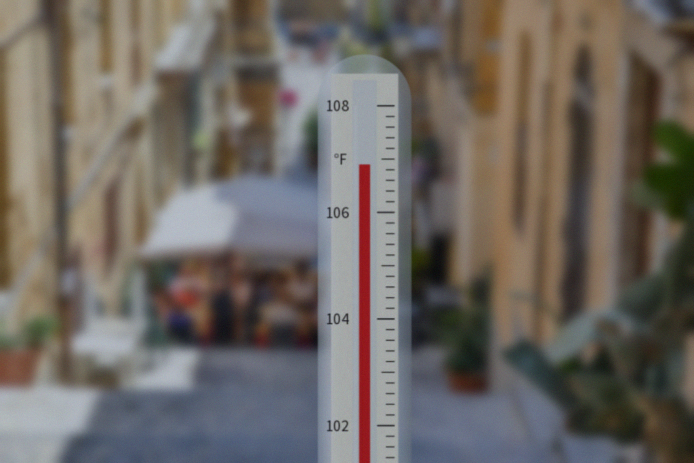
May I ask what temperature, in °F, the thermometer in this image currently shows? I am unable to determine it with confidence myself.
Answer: 106.9 °F
